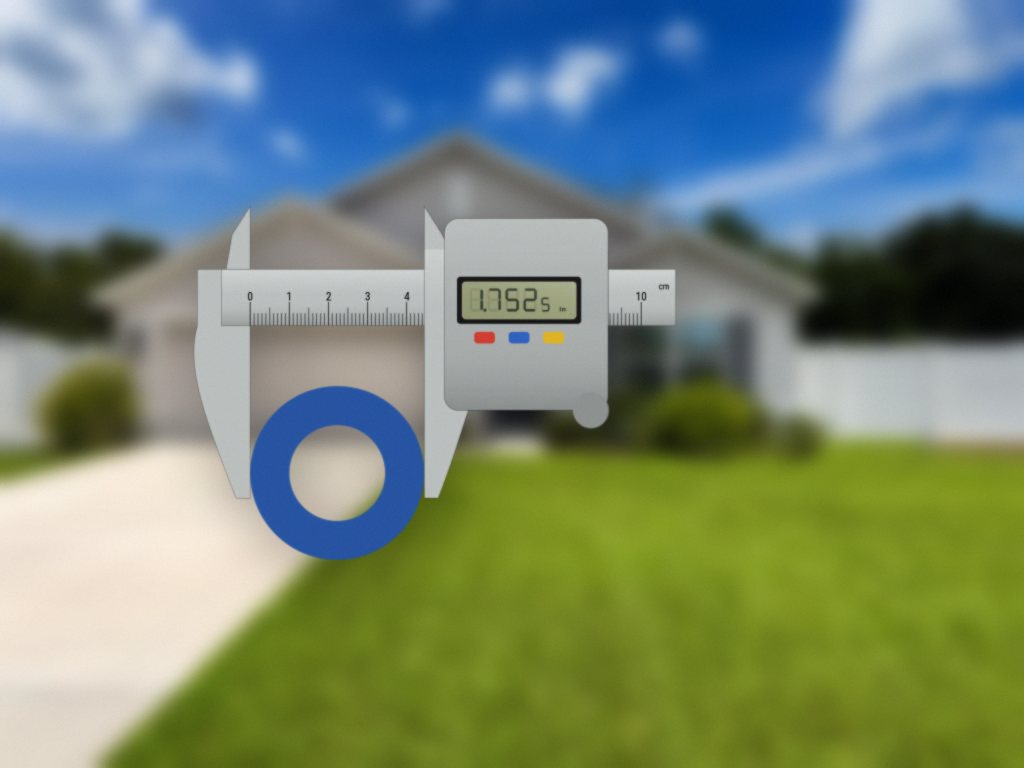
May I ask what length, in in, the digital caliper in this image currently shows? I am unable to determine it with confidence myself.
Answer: 1.7525 in
